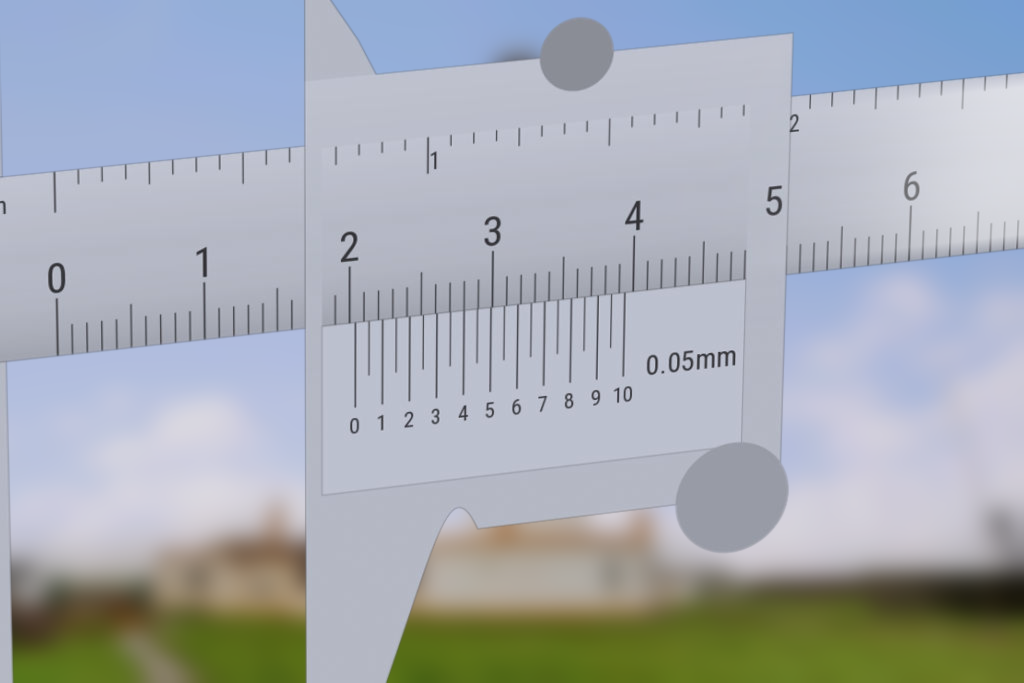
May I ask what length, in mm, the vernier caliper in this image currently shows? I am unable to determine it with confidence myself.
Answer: 20.4 mm
